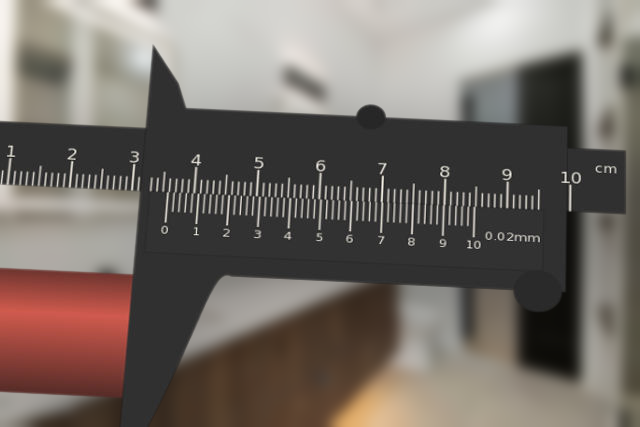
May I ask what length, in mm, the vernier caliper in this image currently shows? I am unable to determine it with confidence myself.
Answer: 35.8 mm
